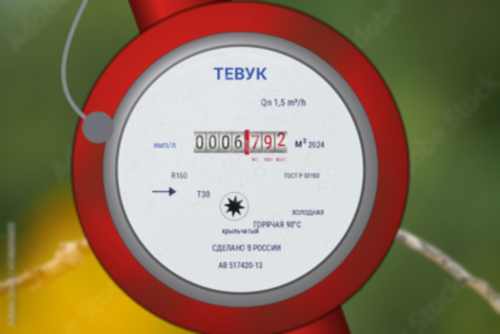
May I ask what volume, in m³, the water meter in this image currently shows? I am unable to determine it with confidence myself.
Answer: 6.792 m³
